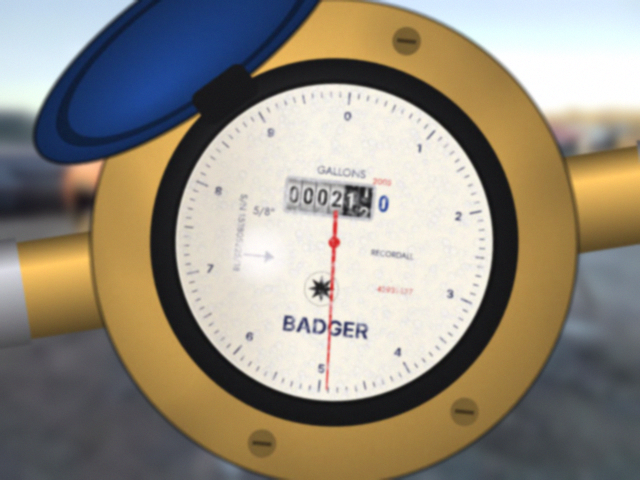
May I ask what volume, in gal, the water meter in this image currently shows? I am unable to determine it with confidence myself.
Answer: 2114.9 gal
